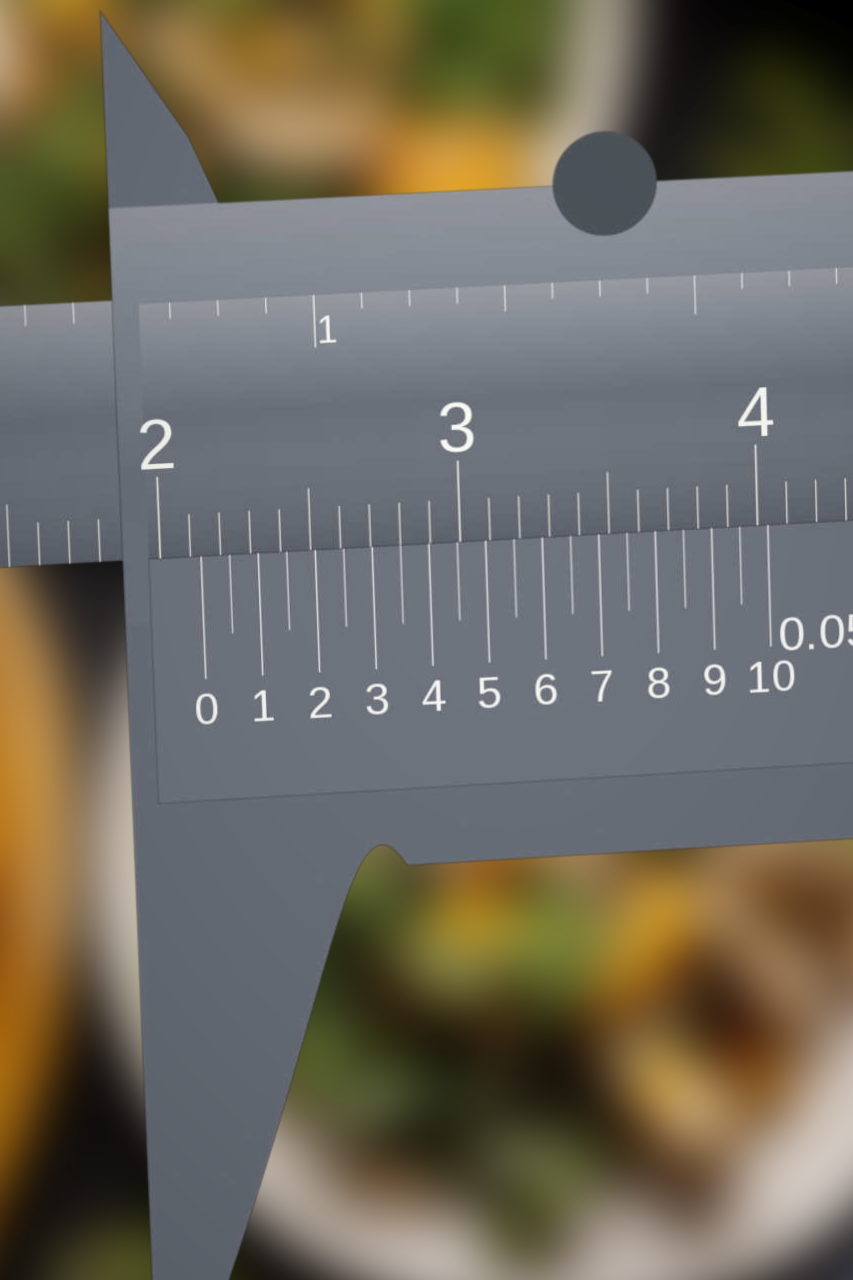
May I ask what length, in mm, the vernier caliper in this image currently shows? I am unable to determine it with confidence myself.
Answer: 21.35 mm
